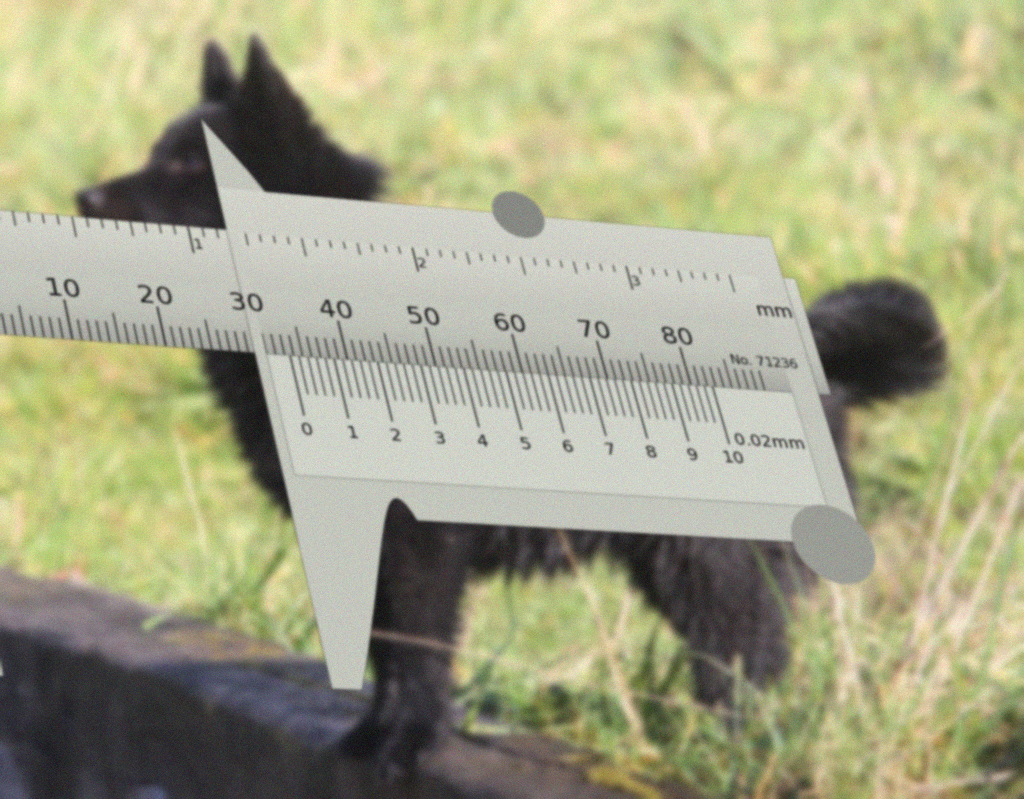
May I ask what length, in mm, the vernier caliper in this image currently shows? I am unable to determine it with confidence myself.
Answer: 33.6 mm
